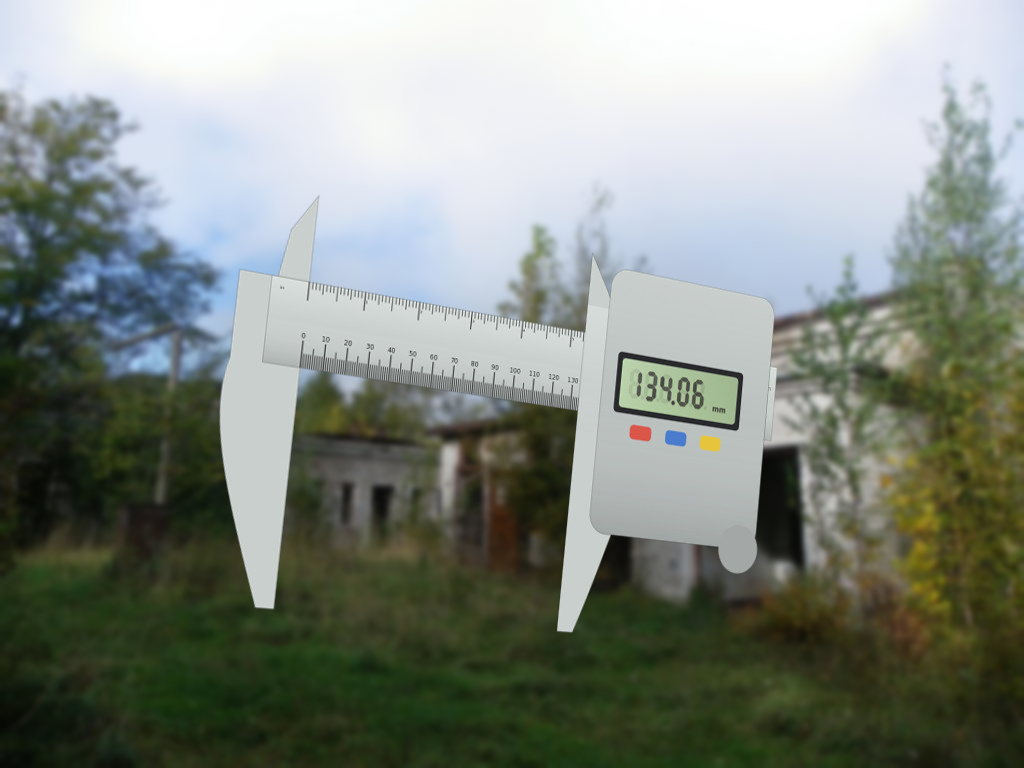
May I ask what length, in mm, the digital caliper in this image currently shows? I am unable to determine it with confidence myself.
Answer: 134.06 mm
